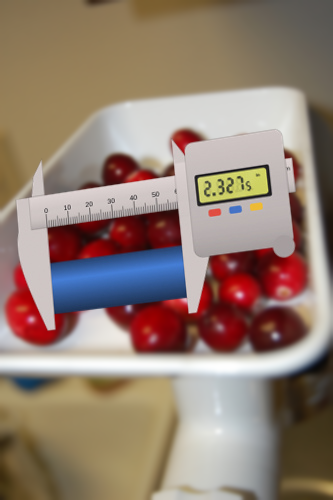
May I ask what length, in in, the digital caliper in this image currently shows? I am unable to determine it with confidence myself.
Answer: 2.3275 in
